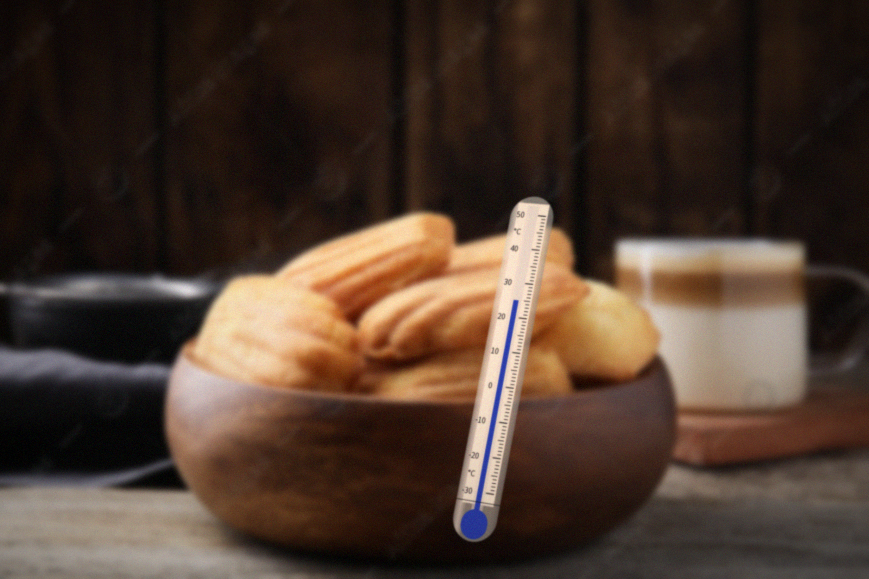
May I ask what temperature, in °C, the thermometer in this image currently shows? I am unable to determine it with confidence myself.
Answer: 25 °C
